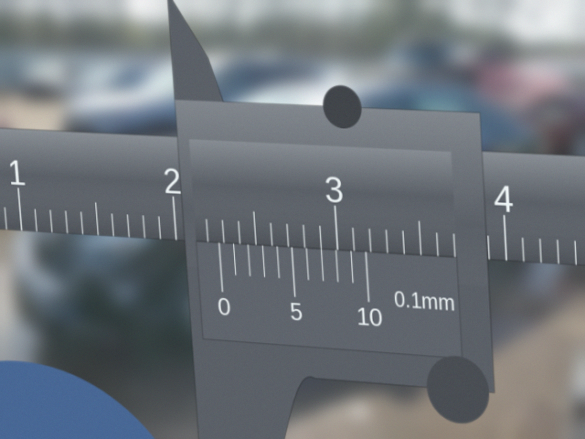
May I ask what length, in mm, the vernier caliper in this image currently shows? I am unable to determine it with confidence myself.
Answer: 22.7 mm
